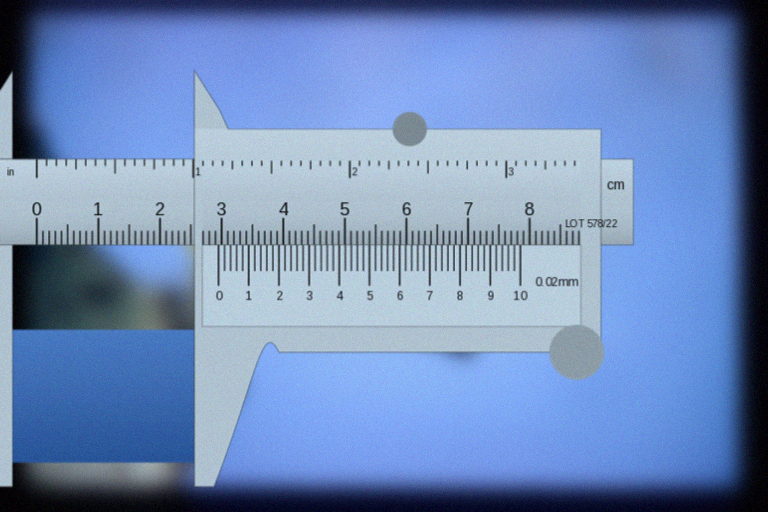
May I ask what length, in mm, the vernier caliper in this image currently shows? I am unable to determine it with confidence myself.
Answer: 29.5 mm
